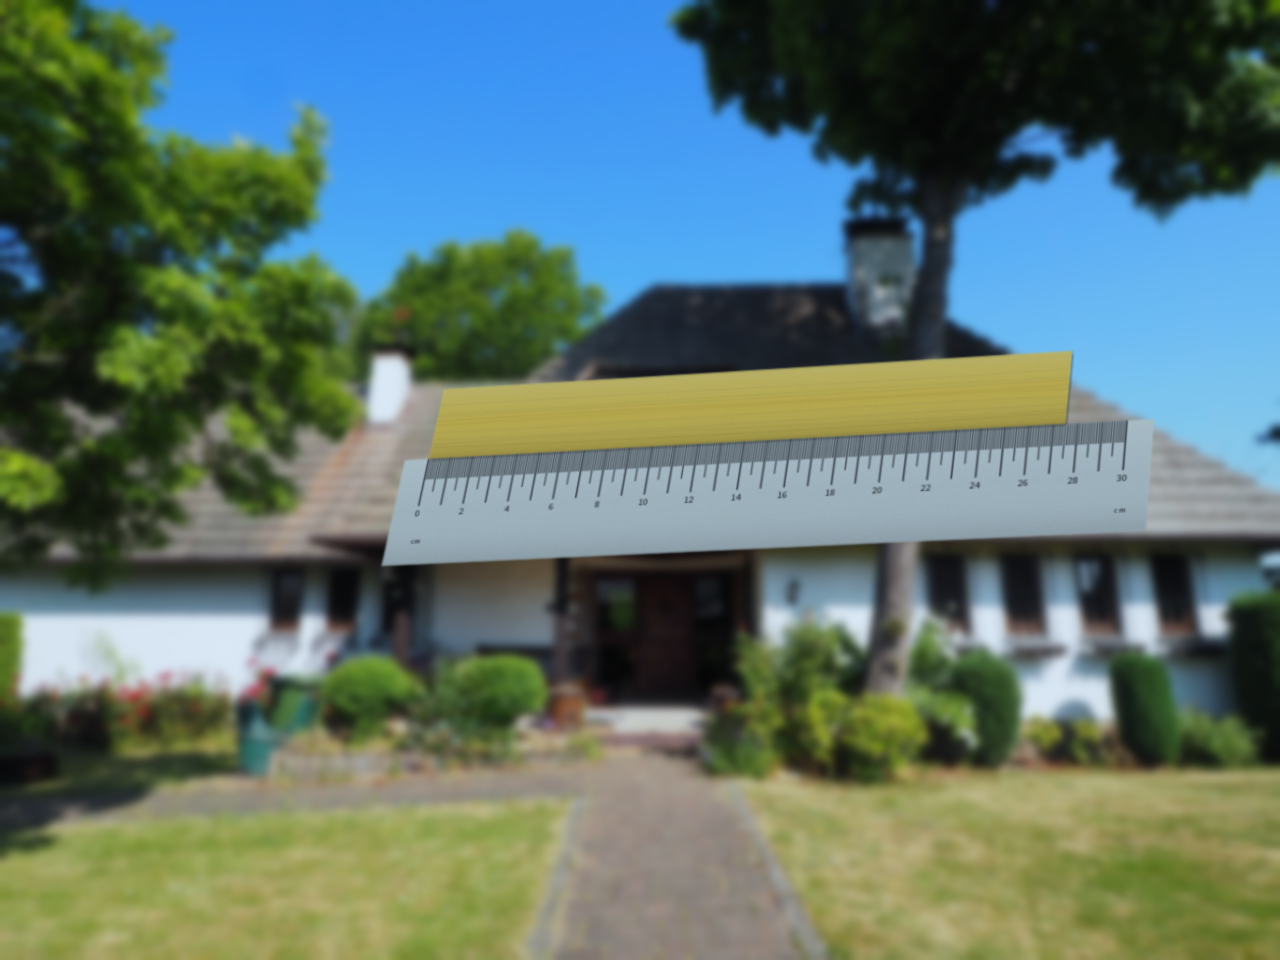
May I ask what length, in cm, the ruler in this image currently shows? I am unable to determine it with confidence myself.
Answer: 27.5 cm
